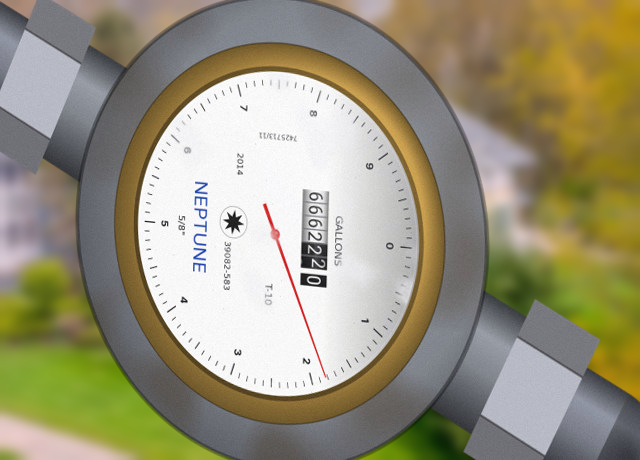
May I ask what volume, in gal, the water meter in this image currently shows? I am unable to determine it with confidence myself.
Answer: 6662221.8 gal
